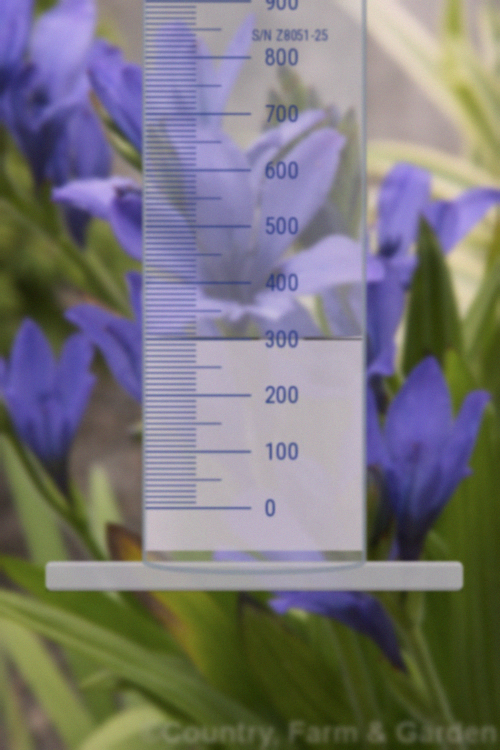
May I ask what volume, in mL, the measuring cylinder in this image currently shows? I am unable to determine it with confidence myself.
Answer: 300 mL
